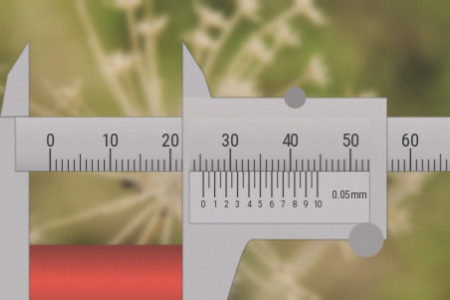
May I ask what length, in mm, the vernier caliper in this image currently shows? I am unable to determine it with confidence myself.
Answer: 25.5 mm
